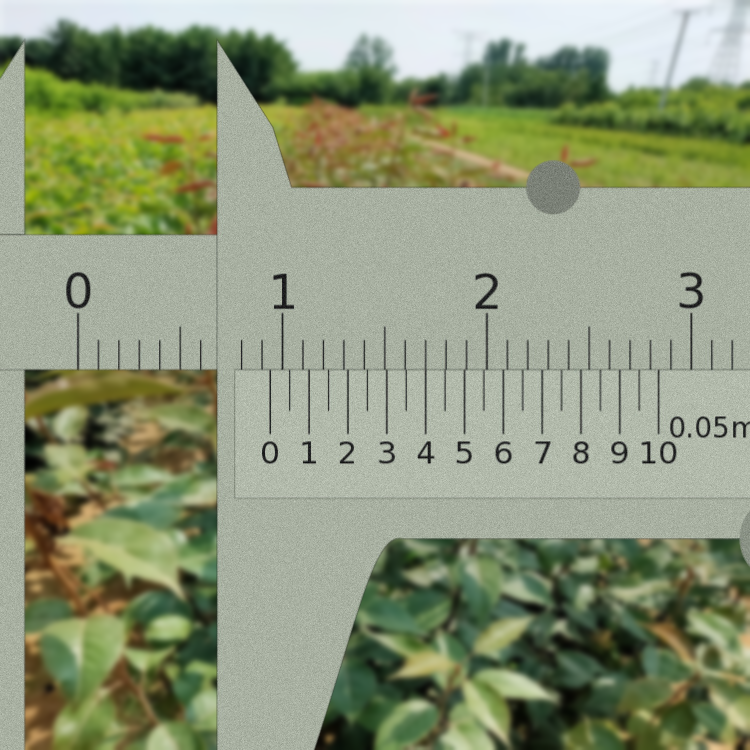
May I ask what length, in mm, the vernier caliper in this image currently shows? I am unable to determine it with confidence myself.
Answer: 9.4 mm
